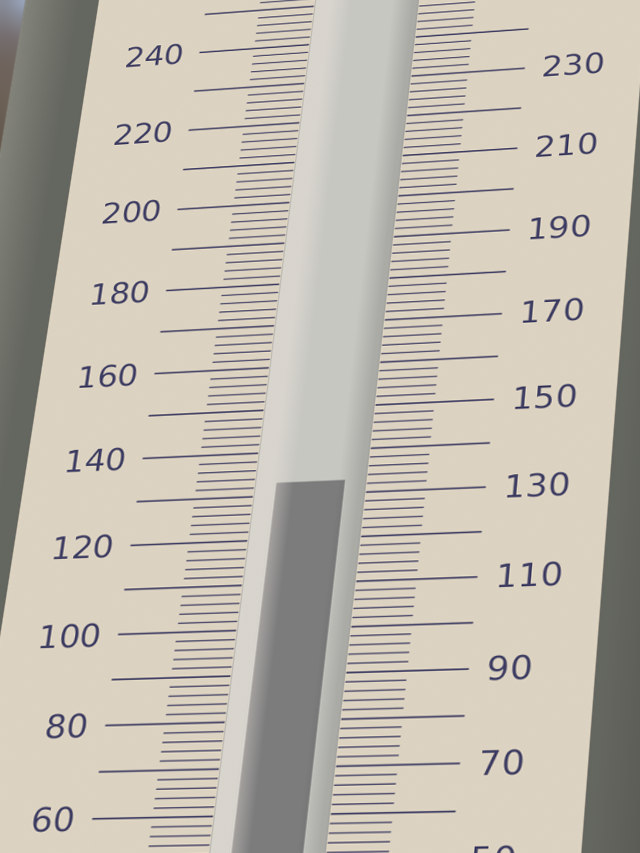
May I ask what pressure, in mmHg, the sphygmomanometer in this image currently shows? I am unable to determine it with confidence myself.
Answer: 133 mmHg
